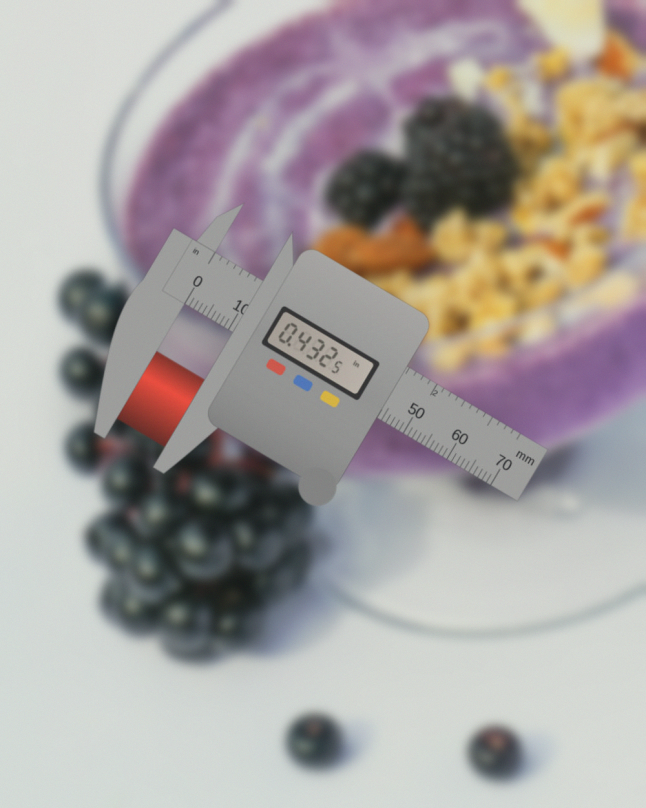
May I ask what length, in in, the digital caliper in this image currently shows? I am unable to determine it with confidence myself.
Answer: 0.4325 in
